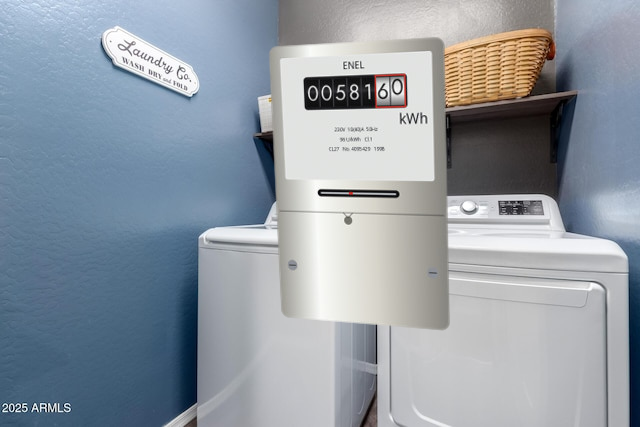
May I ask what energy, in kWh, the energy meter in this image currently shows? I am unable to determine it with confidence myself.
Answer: 581.60 kWh
